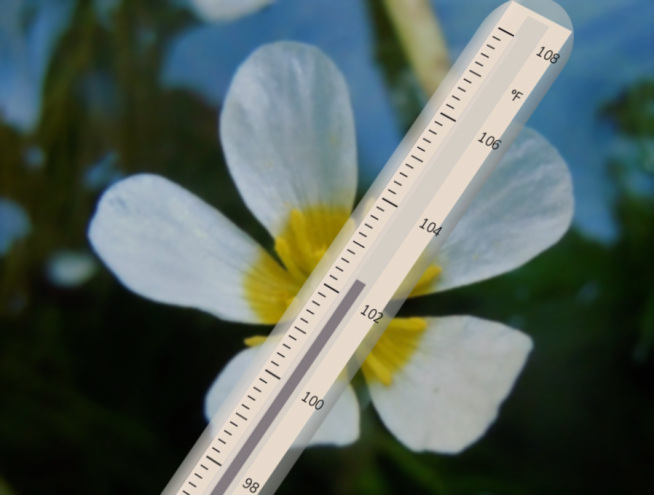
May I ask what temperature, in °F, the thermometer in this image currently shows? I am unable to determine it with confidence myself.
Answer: 102.4 °F
